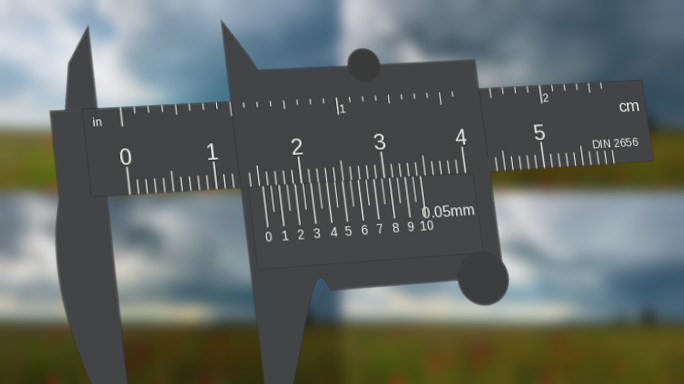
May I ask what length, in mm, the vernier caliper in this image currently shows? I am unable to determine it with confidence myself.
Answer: 15.4 mm
